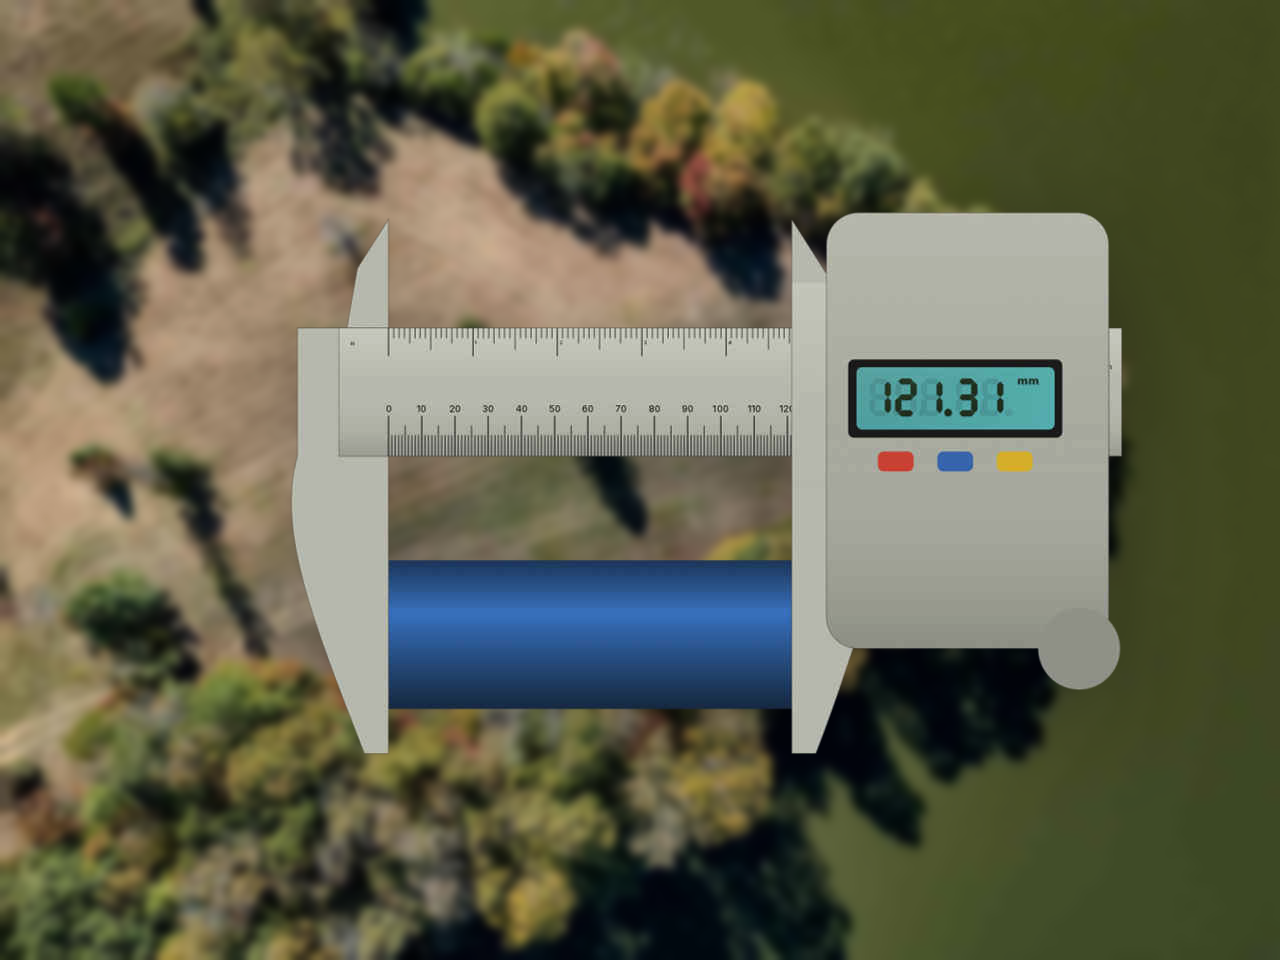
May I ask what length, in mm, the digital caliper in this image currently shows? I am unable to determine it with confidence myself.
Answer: 121.31 mm
